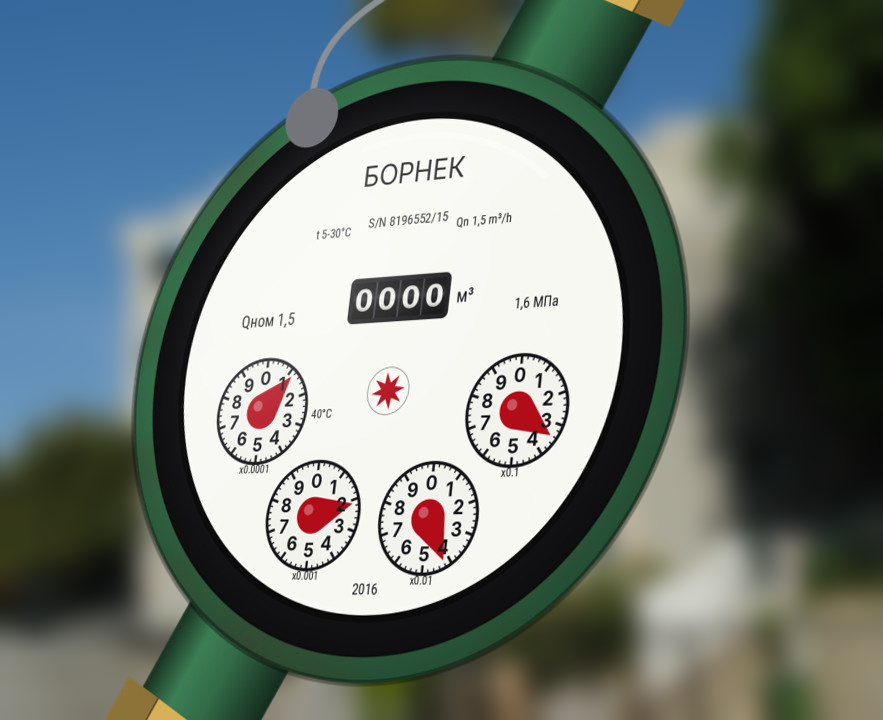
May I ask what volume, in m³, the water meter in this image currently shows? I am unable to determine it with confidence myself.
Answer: 0.3421 m³
